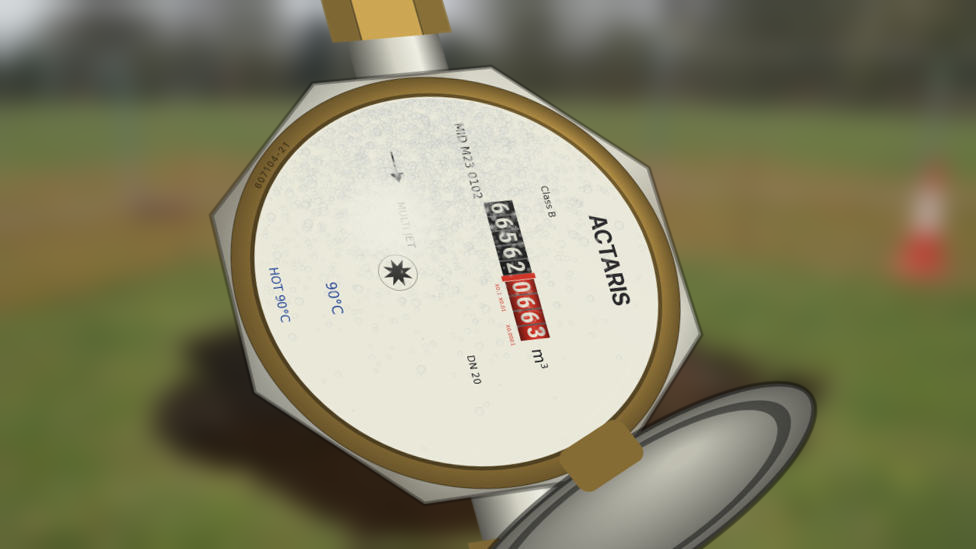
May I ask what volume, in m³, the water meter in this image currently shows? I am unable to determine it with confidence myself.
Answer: 66562.0663 m³
